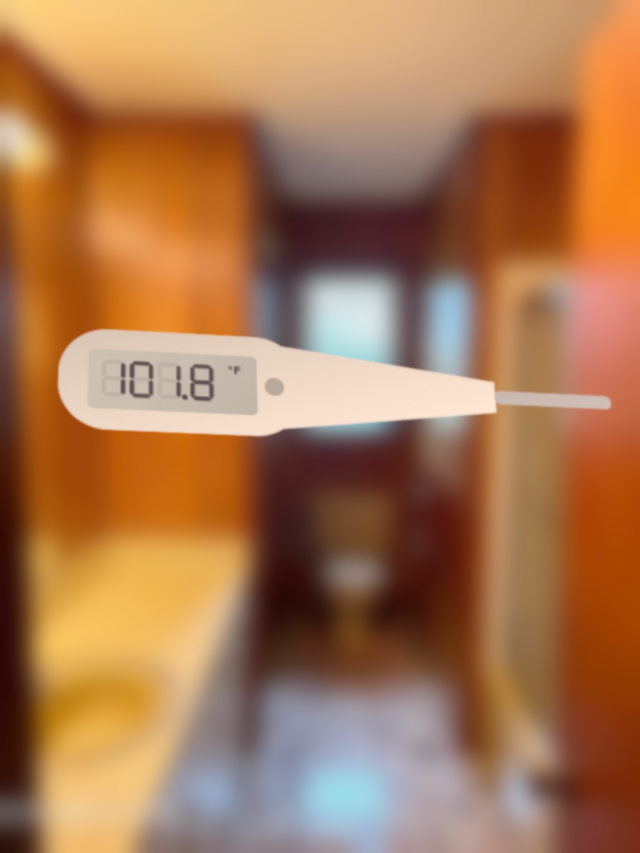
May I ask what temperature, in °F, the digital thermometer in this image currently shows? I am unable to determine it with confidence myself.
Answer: 101.8 °F
